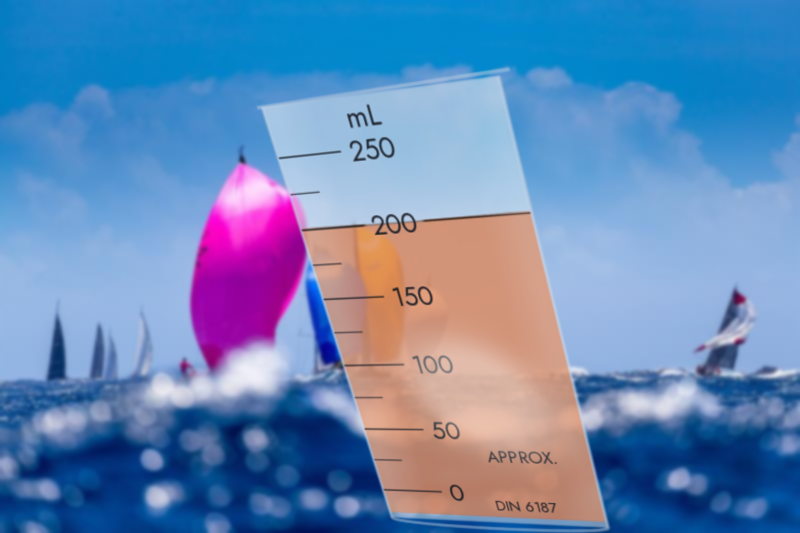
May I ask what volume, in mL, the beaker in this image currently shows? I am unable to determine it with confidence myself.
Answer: 200 mL
